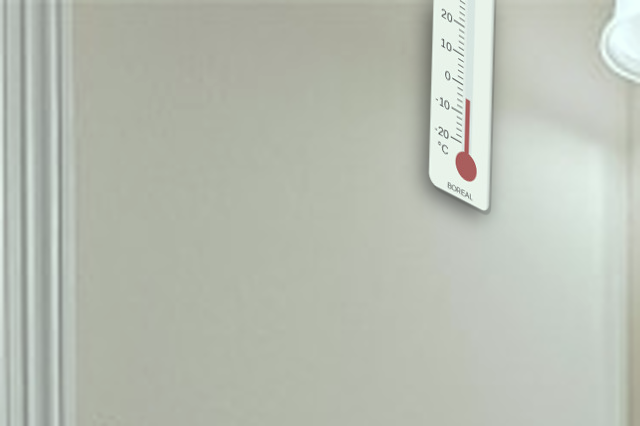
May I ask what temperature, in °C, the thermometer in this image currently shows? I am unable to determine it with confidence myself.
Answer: -4 °C
